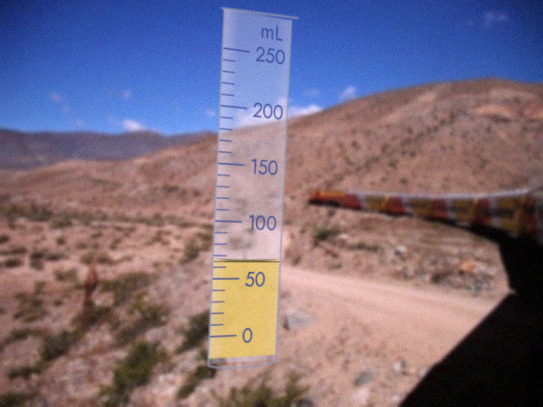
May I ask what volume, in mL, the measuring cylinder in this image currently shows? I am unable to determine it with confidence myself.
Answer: 65 mL
